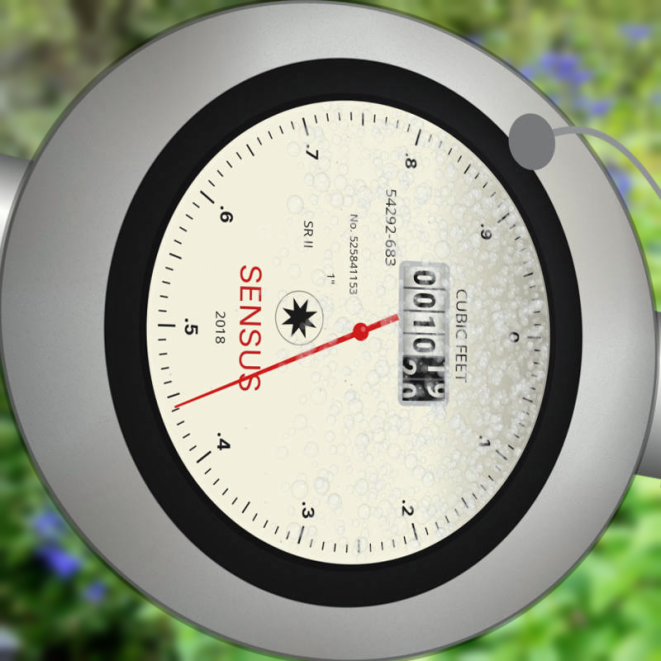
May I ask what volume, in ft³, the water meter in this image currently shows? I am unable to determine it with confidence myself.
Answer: 1019.44 ft³
